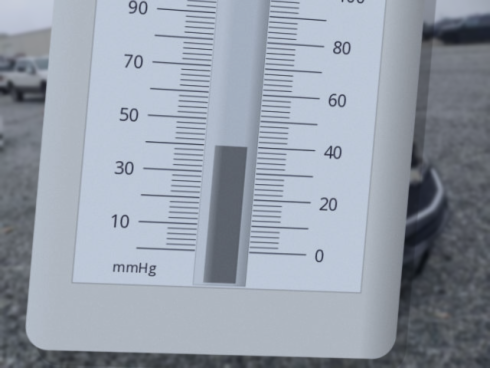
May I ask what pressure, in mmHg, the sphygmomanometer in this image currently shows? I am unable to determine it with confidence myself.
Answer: 40 mmHg
